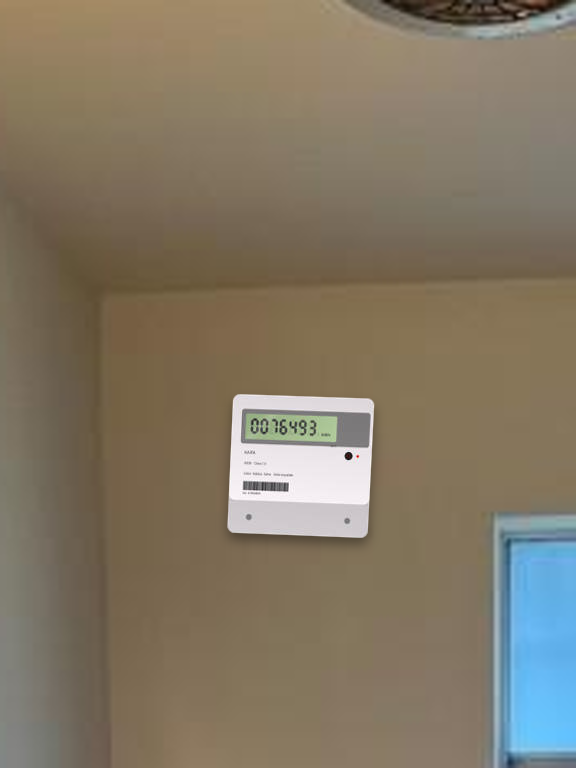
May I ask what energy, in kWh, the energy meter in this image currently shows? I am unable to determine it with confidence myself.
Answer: 76493 kWh
